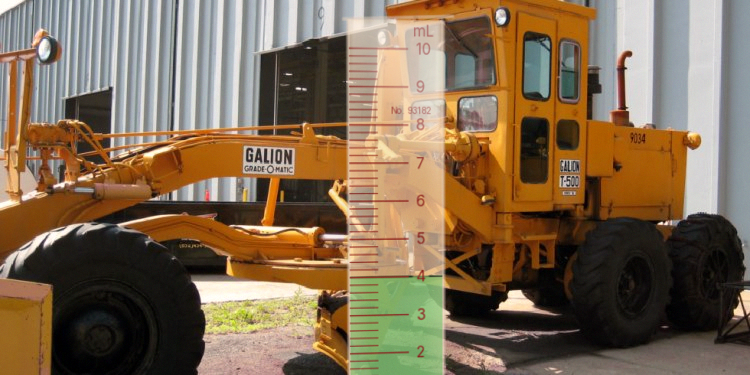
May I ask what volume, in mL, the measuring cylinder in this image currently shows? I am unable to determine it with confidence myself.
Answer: 4 mL
